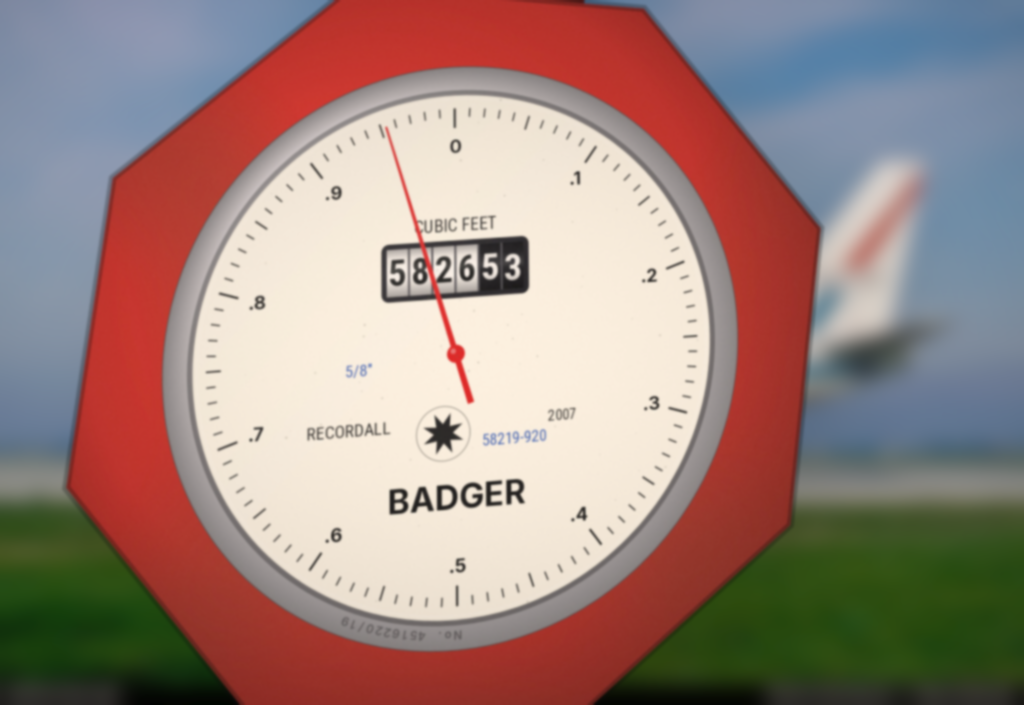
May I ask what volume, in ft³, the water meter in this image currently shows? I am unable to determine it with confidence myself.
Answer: 582652.95 ft³
